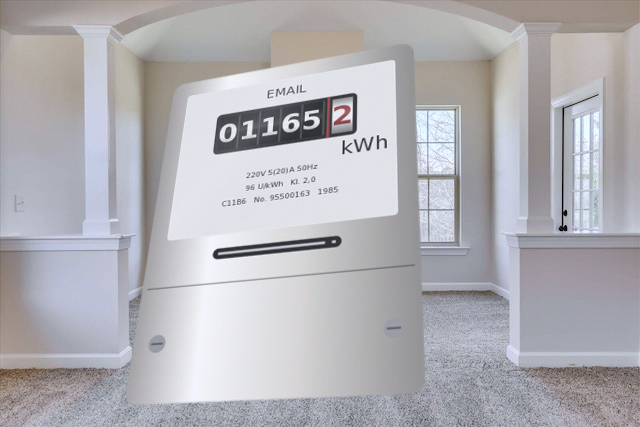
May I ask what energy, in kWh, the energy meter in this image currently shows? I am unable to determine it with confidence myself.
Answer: 1165.2 kWh
